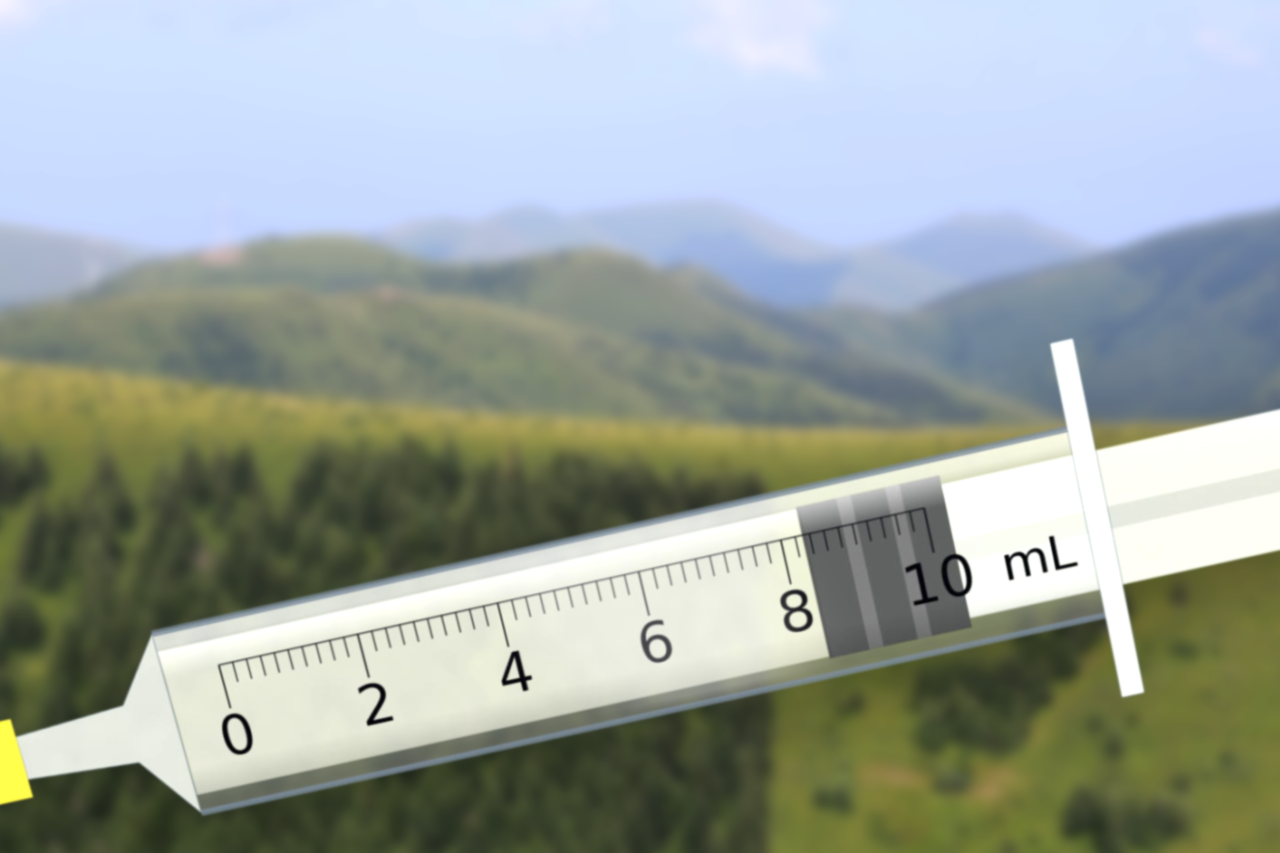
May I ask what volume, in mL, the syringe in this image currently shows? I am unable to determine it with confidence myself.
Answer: 8.3 mL
